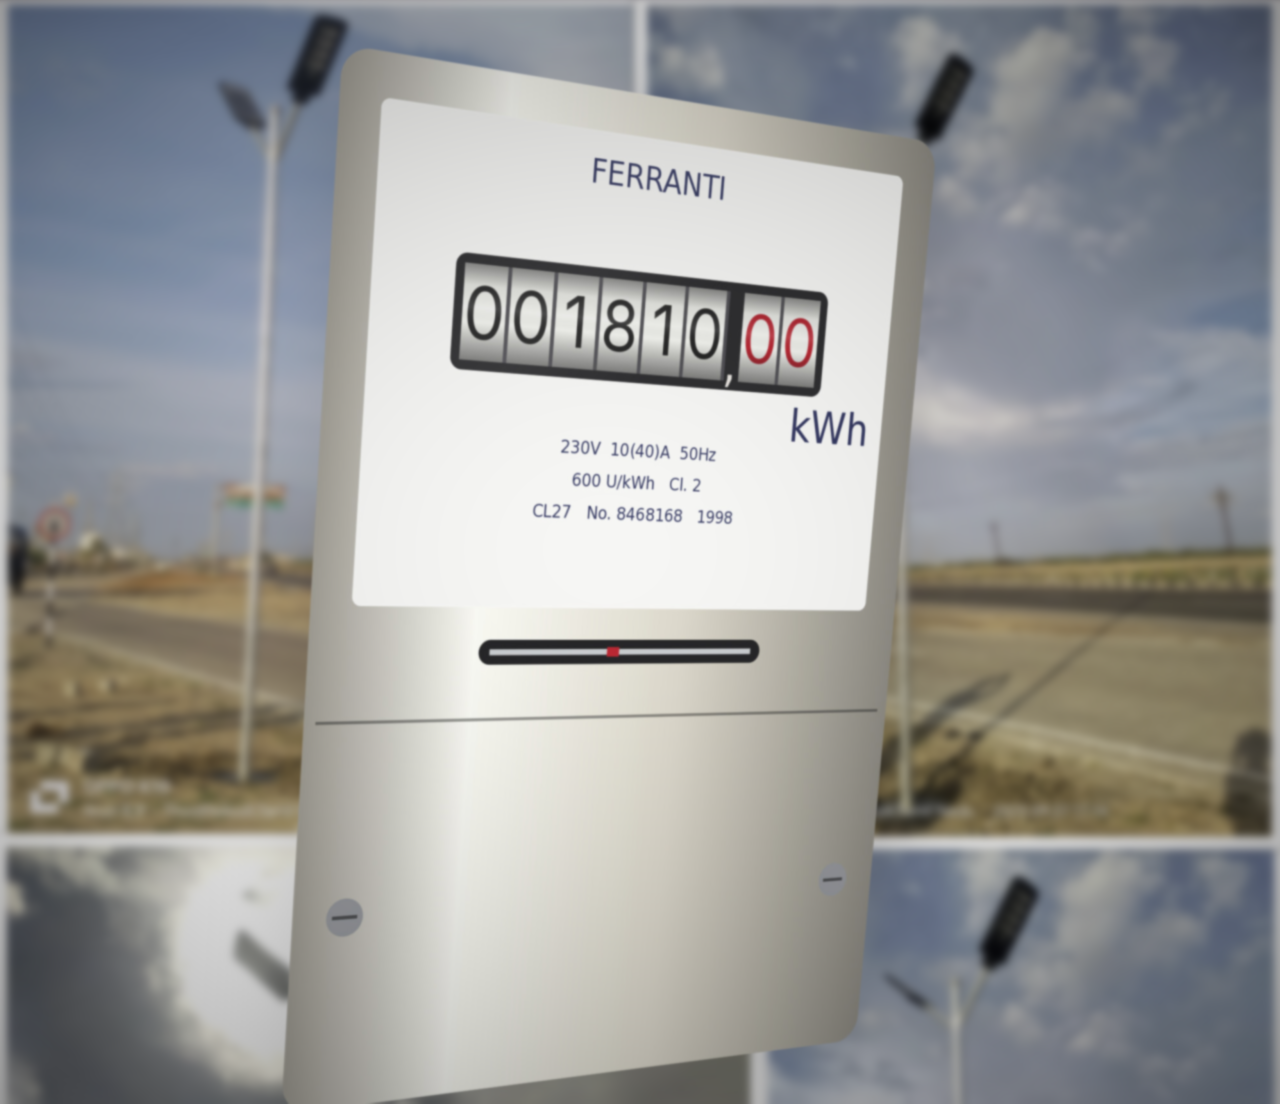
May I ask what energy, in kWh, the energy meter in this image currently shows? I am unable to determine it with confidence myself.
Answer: 1810.00 kWh
